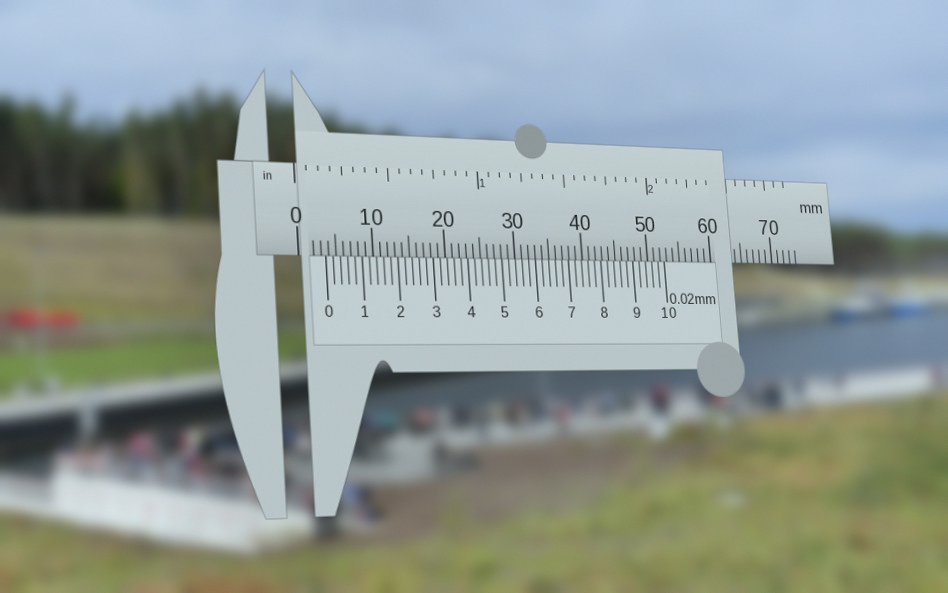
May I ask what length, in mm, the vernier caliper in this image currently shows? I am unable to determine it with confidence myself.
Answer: 3.6 mm
